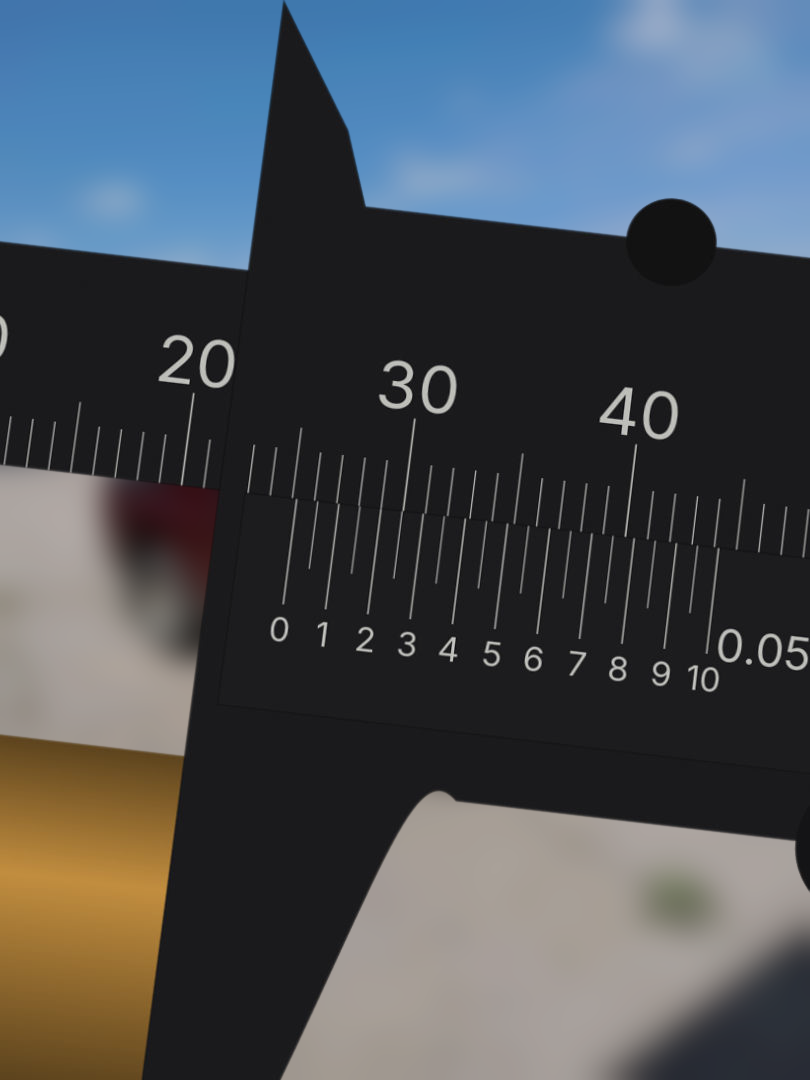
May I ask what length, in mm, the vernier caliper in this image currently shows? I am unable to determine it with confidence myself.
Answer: 25.2 mm
